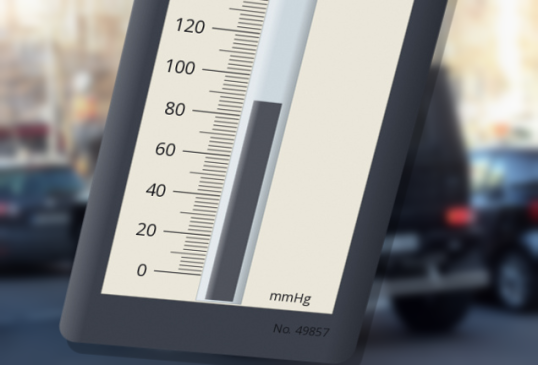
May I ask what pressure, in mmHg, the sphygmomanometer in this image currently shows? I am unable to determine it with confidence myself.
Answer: 88 mmHg
